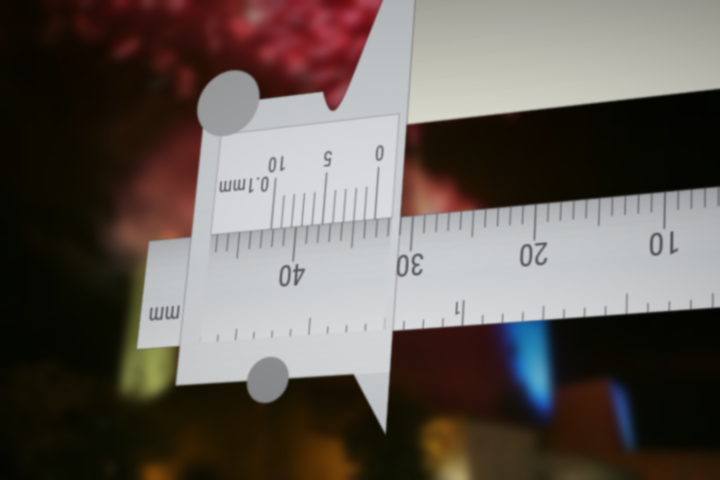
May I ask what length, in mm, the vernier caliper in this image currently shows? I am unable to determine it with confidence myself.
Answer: 33.2 mm
